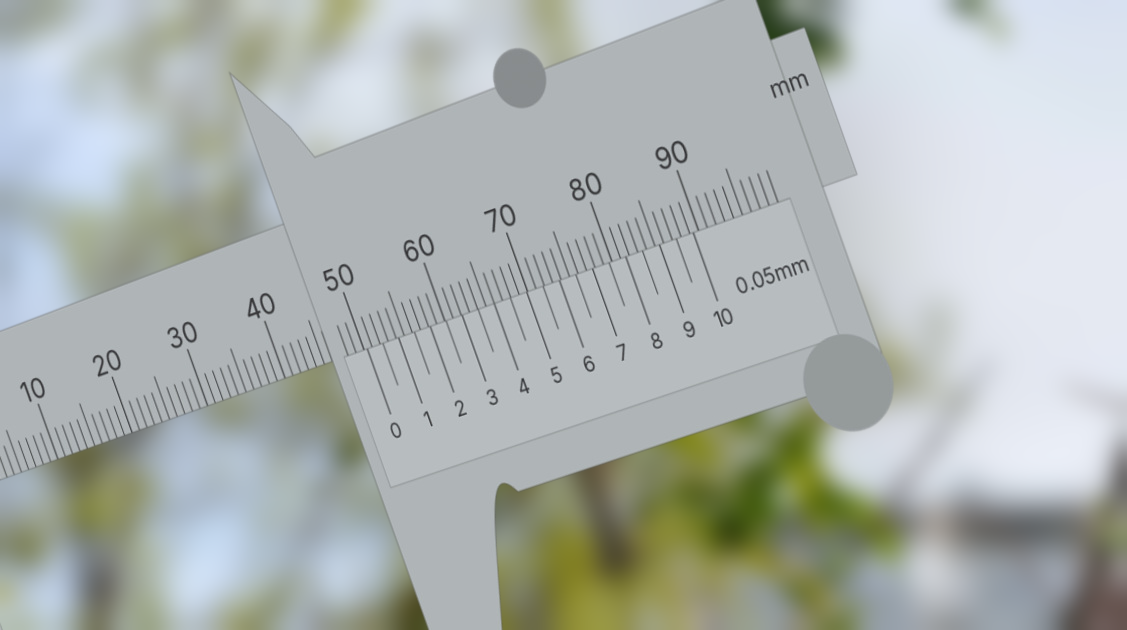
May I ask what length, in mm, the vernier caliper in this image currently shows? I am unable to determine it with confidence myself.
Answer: 50.4 mm
